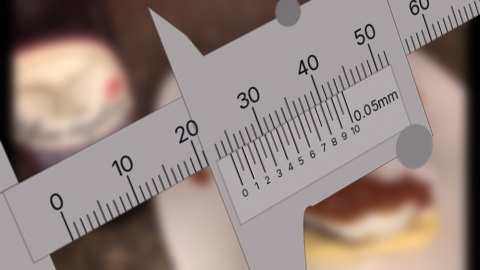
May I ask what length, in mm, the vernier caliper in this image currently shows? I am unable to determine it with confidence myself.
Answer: 24.6 mm
